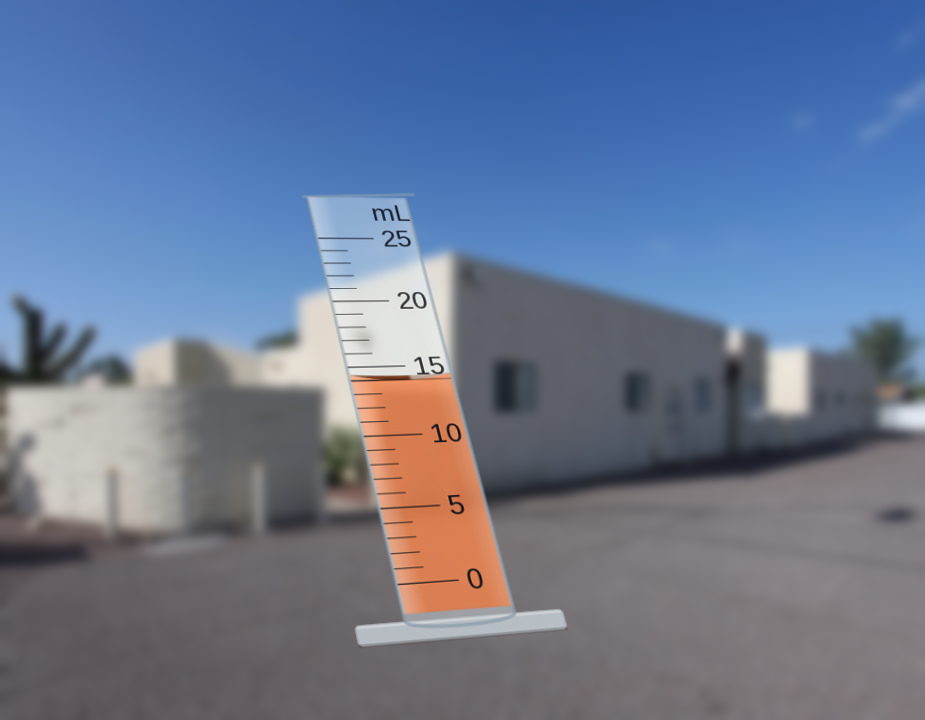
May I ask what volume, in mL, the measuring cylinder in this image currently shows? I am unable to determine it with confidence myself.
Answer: 14 mL
